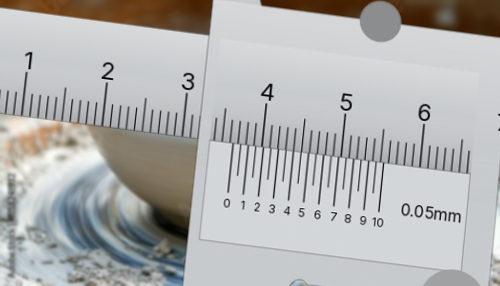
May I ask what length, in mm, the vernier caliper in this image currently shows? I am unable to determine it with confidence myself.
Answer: 36.4 mm
